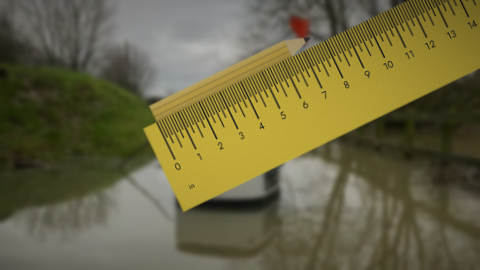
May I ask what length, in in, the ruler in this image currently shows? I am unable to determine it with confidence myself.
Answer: 7.5 in
